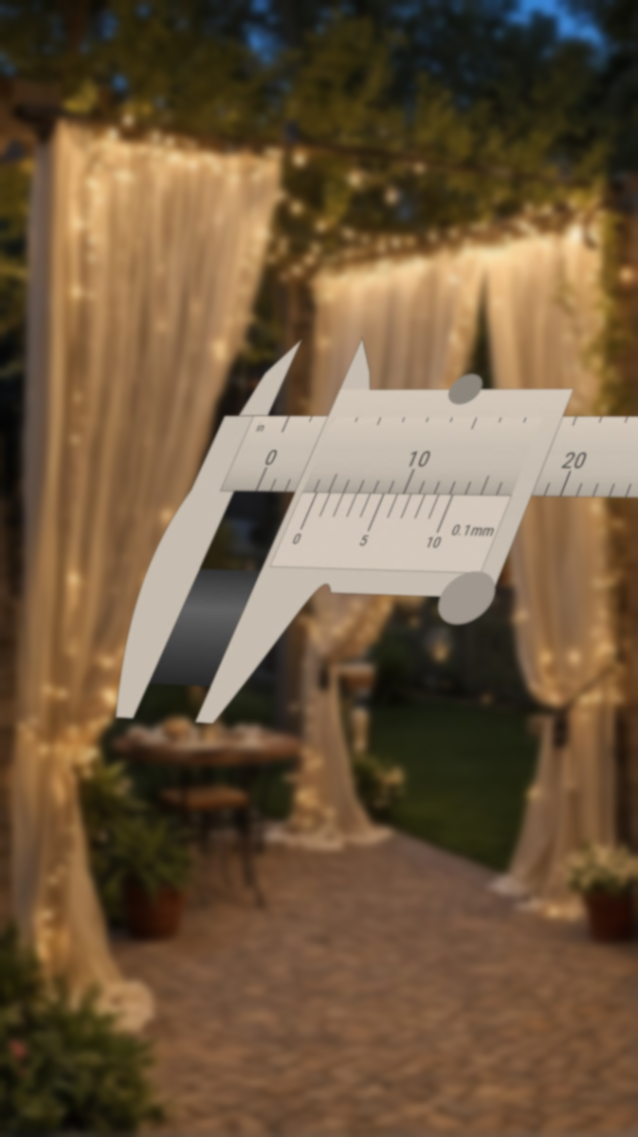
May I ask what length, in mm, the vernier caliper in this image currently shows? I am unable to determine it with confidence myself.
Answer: 4.2 mm
